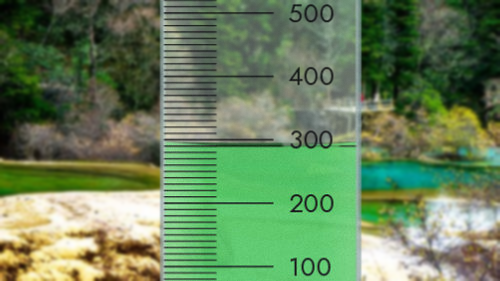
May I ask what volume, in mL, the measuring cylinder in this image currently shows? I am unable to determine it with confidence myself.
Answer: 290 mL
